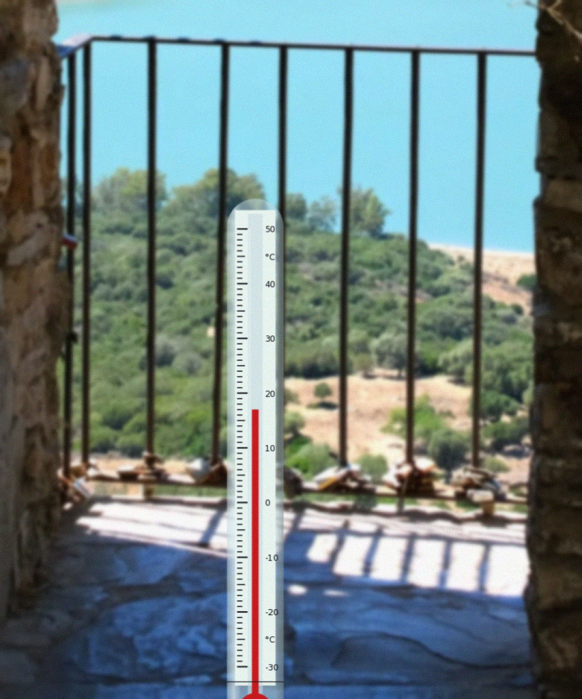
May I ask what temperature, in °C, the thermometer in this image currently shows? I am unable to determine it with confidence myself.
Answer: 17 °C
